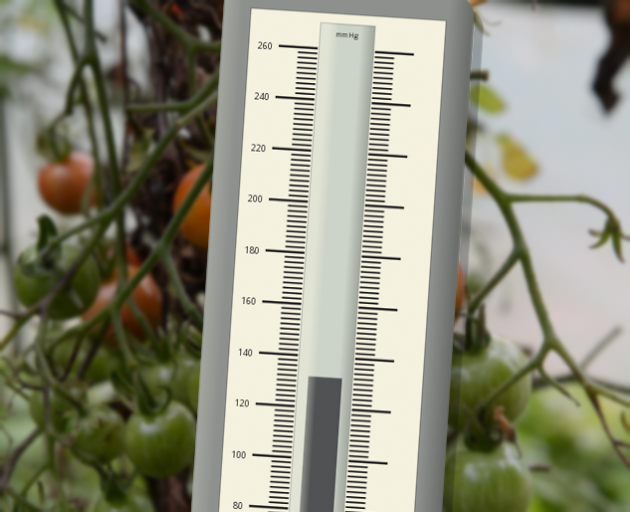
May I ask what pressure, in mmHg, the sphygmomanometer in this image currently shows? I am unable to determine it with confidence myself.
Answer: 132 mmHg
